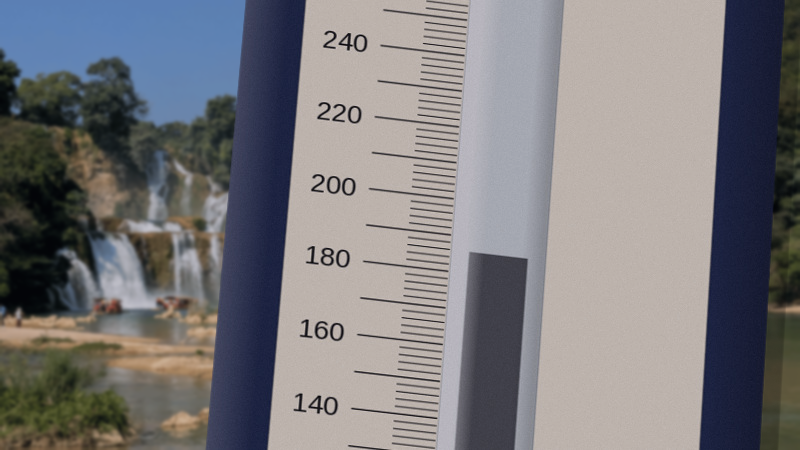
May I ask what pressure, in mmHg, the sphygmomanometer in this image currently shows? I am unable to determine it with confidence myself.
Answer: 186 mmHg
